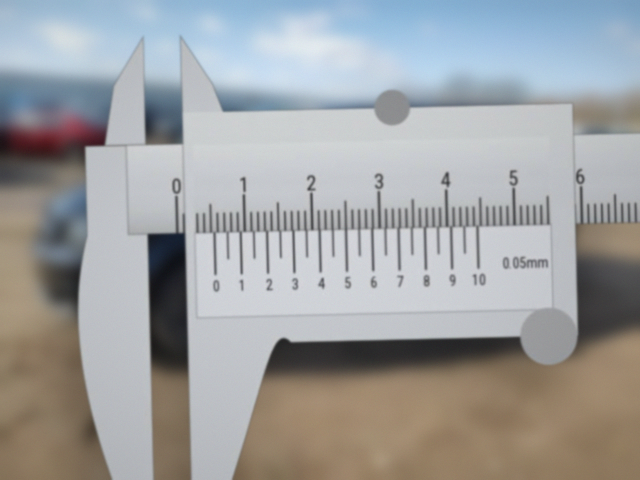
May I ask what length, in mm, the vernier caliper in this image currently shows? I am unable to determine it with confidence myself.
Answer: 5.5 mm
